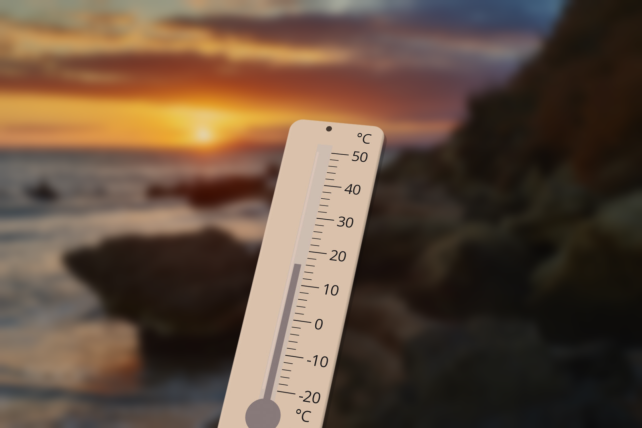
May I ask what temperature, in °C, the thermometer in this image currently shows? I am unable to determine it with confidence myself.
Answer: 16 °C
